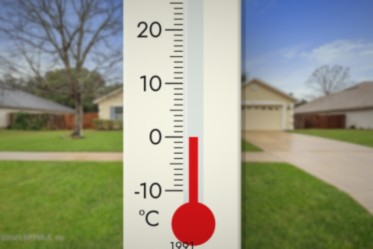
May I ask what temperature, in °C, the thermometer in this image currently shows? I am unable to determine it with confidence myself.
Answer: 0 °C
